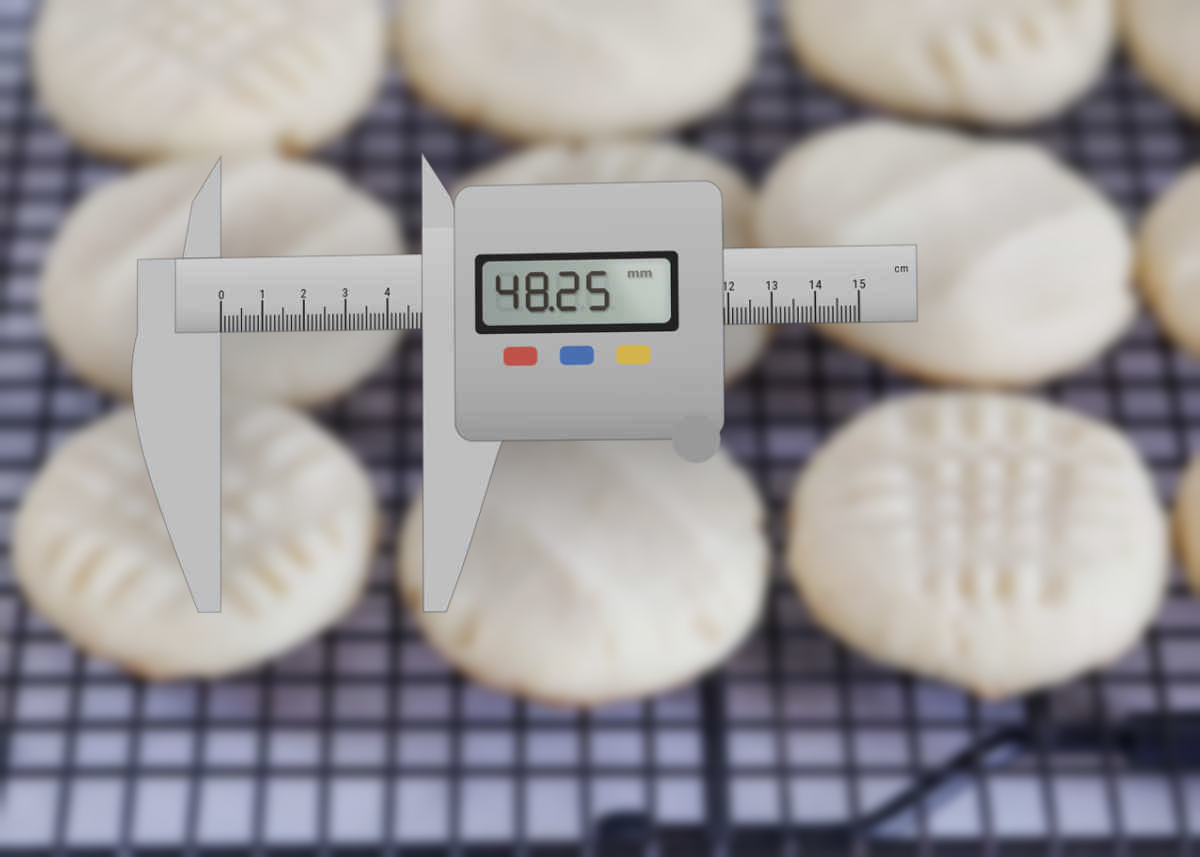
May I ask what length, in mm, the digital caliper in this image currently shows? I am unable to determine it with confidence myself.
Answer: 48.25 mm
